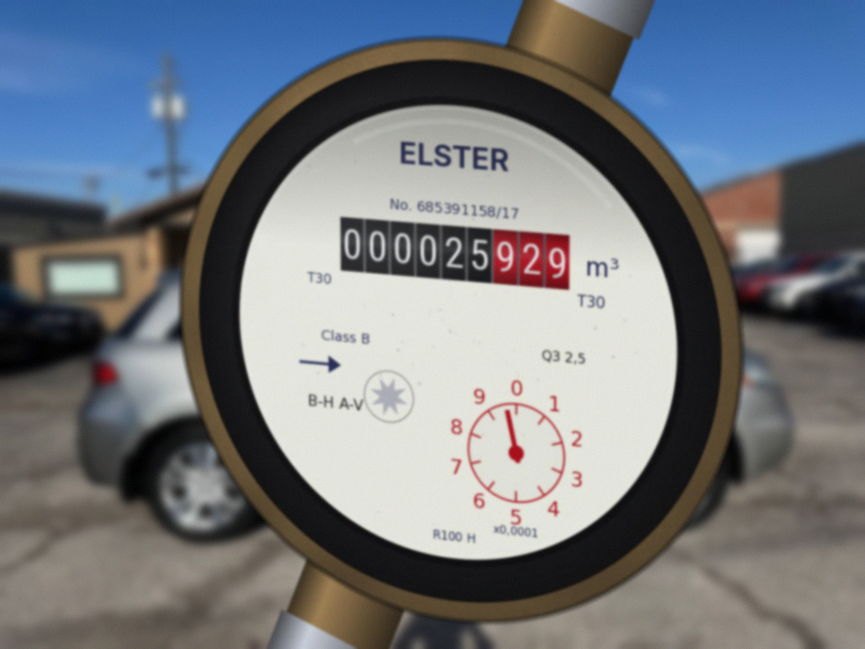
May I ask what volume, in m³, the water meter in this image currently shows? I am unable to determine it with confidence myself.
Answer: 25.9289 m³
